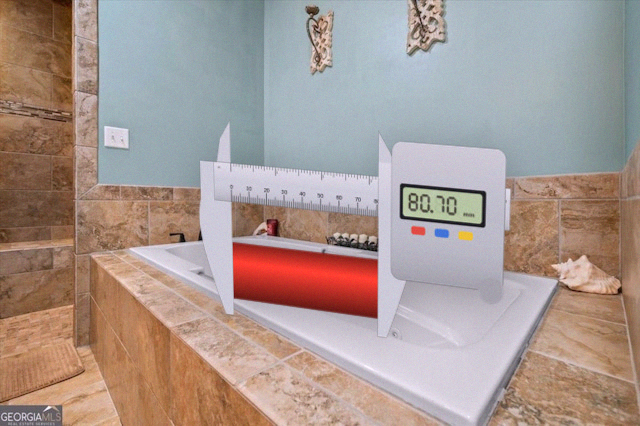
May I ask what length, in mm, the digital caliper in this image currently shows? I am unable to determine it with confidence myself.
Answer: 80.70 mm
